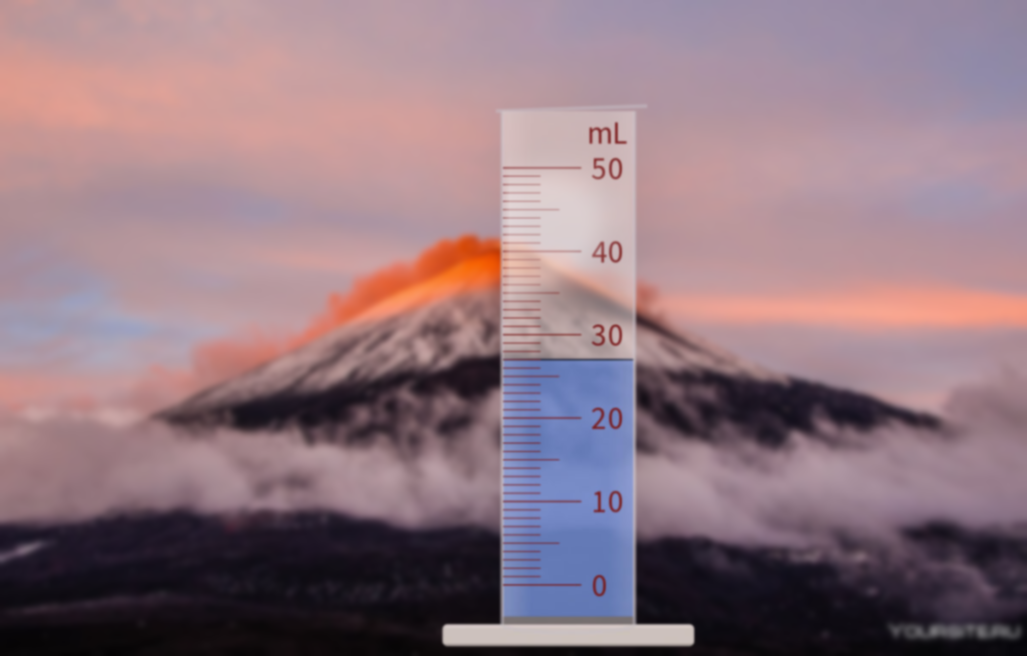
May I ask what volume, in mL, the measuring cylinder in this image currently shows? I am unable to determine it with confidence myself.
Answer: 27 mL
